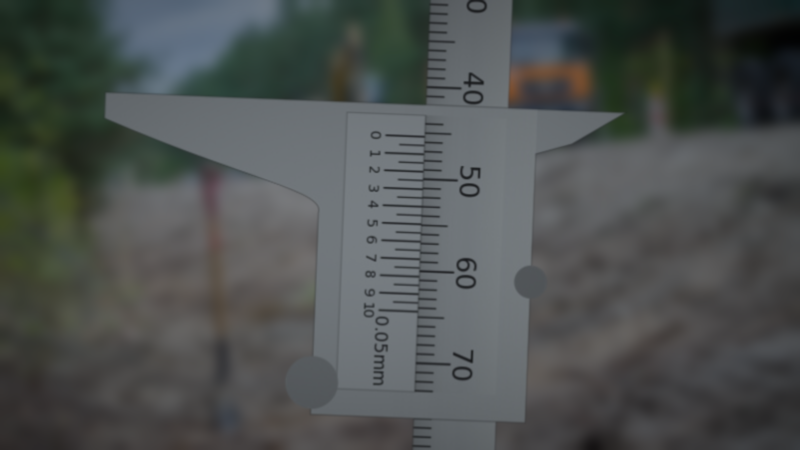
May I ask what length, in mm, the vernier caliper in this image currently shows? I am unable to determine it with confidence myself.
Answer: 45.4 mm
